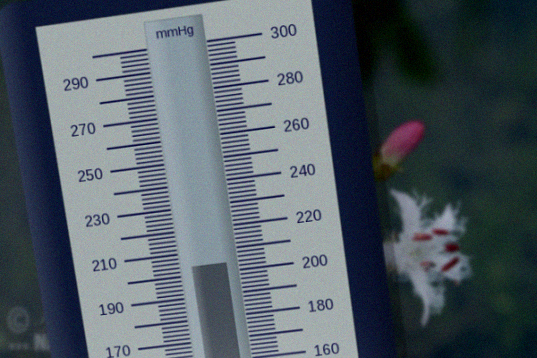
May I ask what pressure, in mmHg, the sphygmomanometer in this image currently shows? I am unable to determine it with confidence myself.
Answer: 204 mmHg
